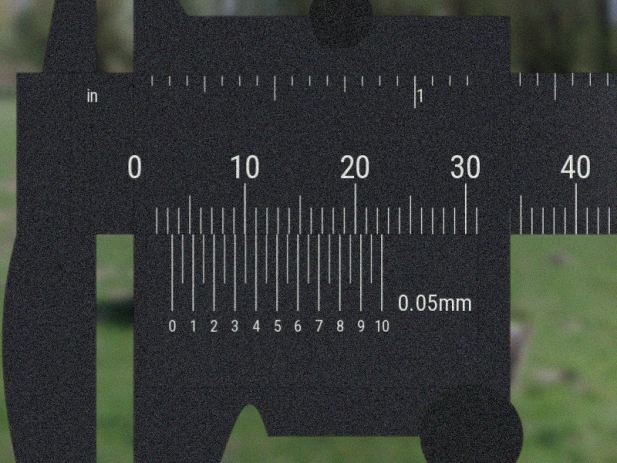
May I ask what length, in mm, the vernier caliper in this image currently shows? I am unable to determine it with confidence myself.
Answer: 3.4 mm
